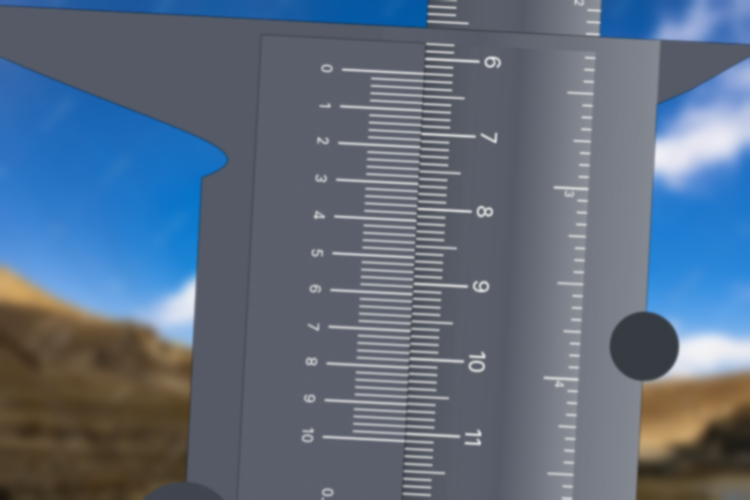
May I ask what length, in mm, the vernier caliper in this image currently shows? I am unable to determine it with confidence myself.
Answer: 62.0 mm
